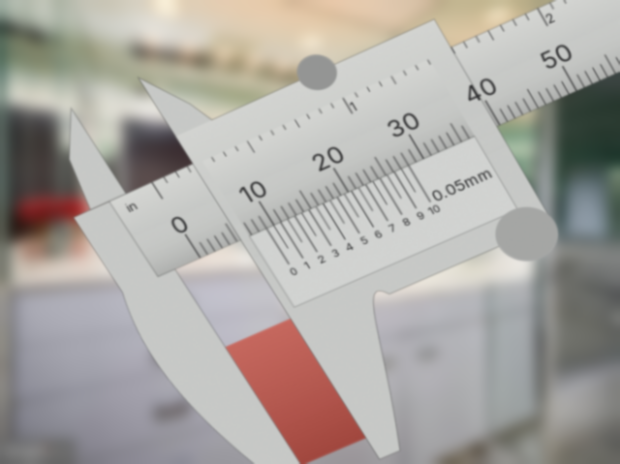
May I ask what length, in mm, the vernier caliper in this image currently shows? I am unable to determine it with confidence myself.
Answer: 9.0 mm
